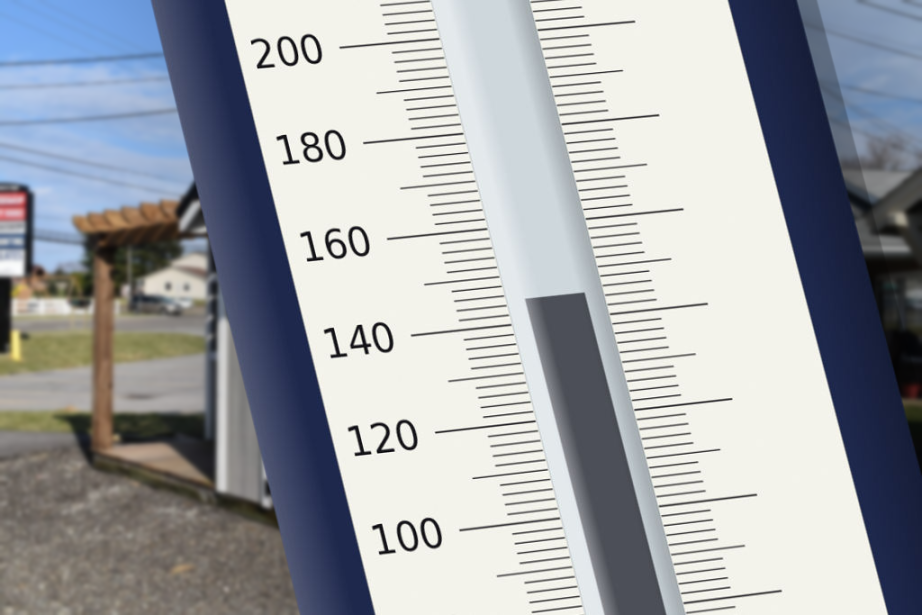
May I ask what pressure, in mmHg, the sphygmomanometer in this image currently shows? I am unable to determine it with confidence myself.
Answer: 145 mmHg
